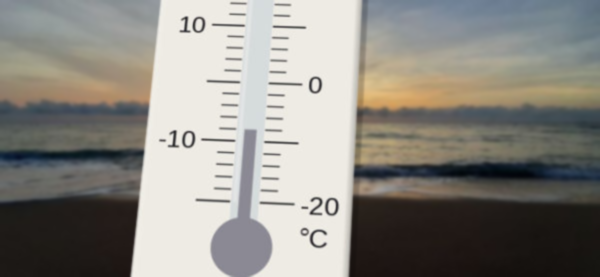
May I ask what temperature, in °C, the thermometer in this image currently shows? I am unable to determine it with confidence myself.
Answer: -8 °C
